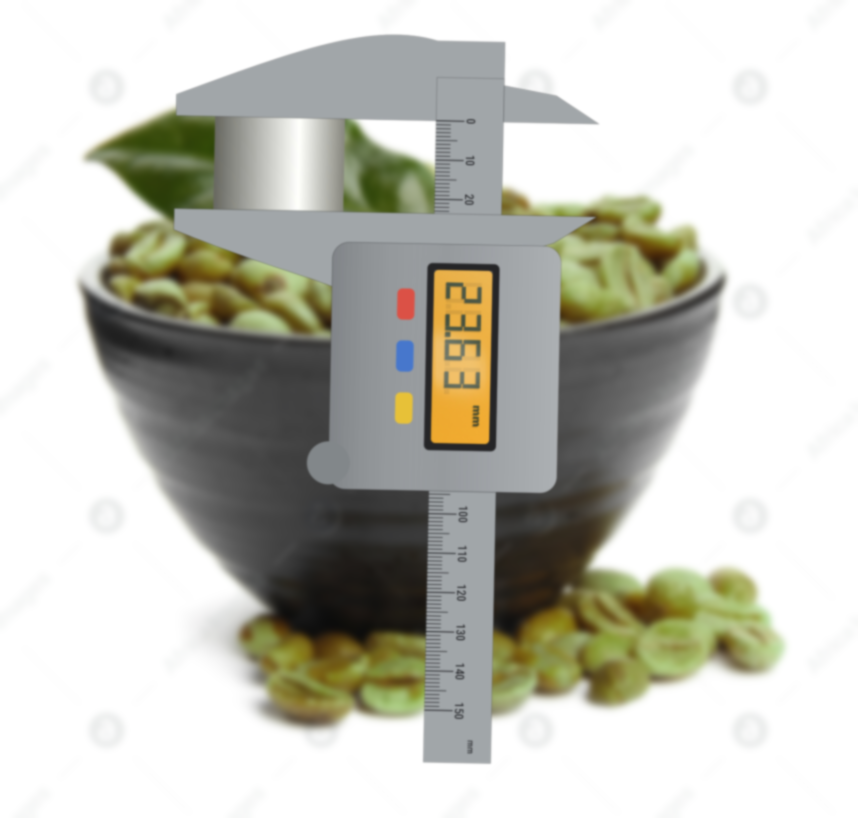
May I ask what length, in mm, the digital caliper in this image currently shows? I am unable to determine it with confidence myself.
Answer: 23.63 mm
